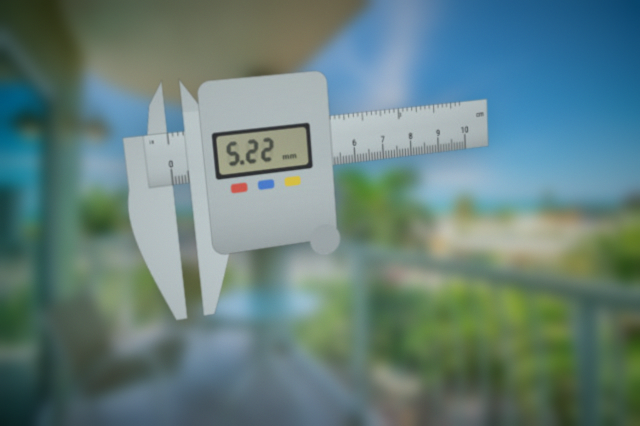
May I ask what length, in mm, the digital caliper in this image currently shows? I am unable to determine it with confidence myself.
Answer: 5.22 mm
